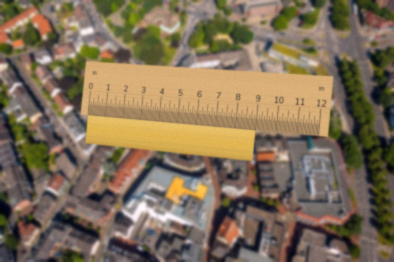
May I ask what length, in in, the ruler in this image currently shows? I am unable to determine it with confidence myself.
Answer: 9 in
